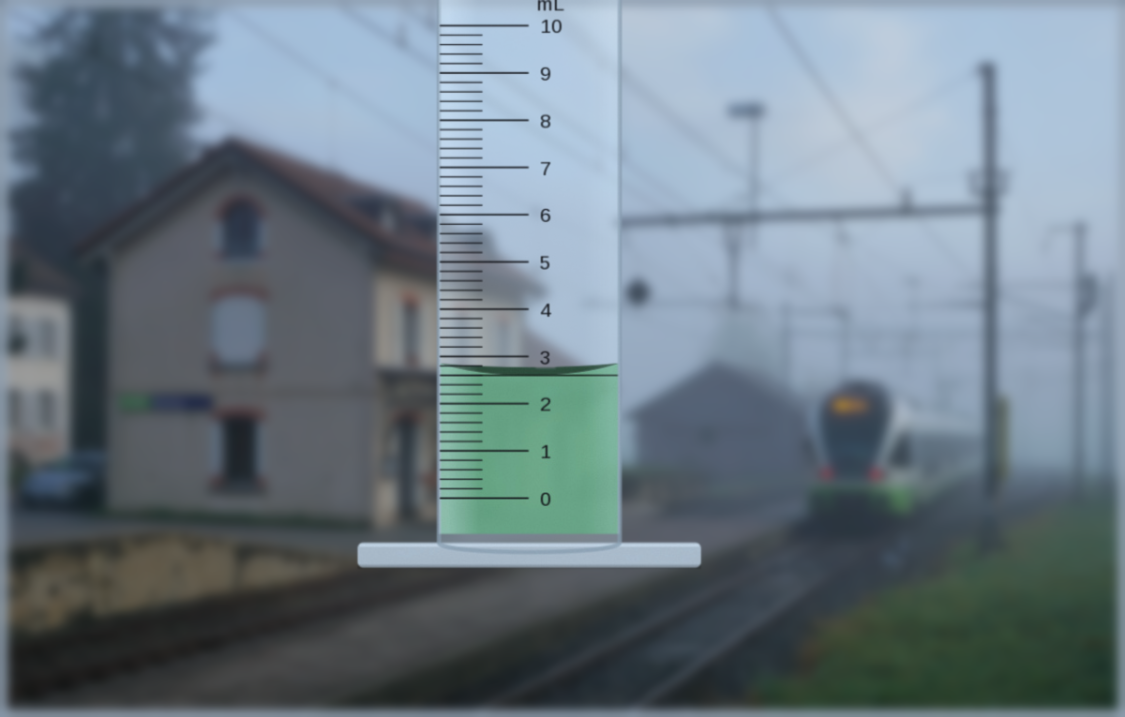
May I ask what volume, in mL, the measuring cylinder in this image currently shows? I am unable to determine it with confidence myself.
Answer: 2.6 mL
